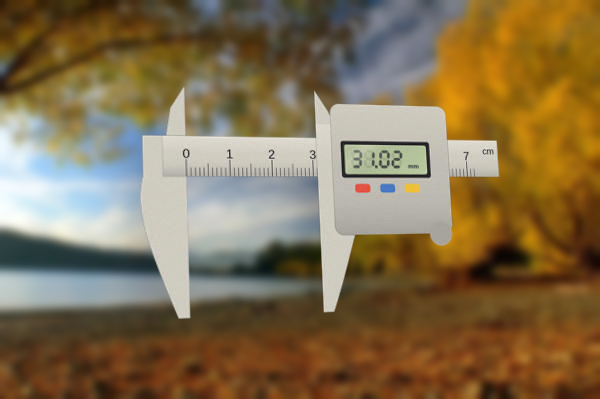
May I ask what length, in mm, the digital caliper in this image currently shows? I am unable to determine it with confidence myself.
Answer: 31.02 mm
